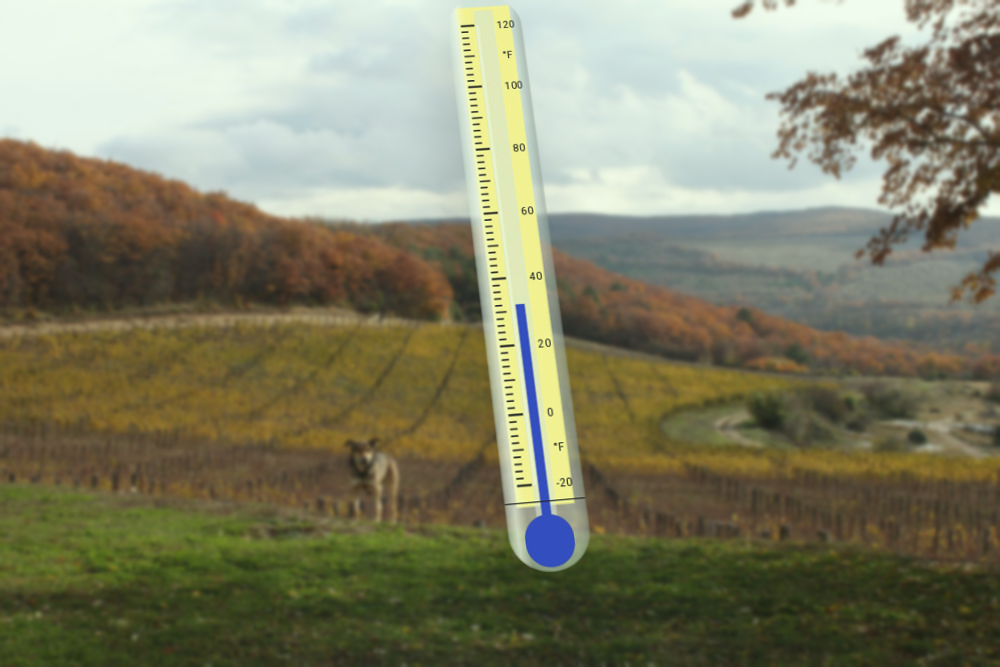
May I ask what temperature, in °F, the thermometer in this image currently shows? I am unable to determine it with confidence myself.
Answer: 32 °F
